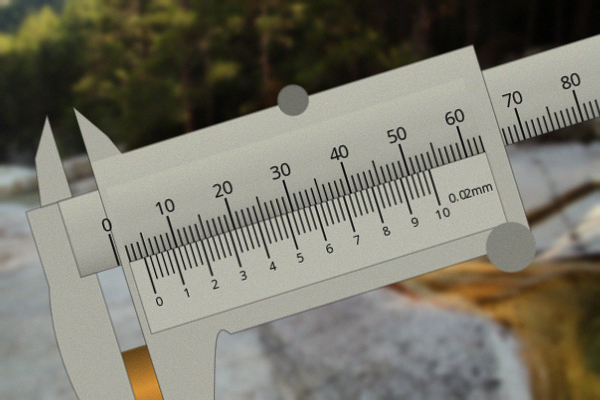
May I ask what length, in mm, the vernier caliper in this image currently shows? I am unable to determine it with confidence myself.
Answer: 4.4 mm
